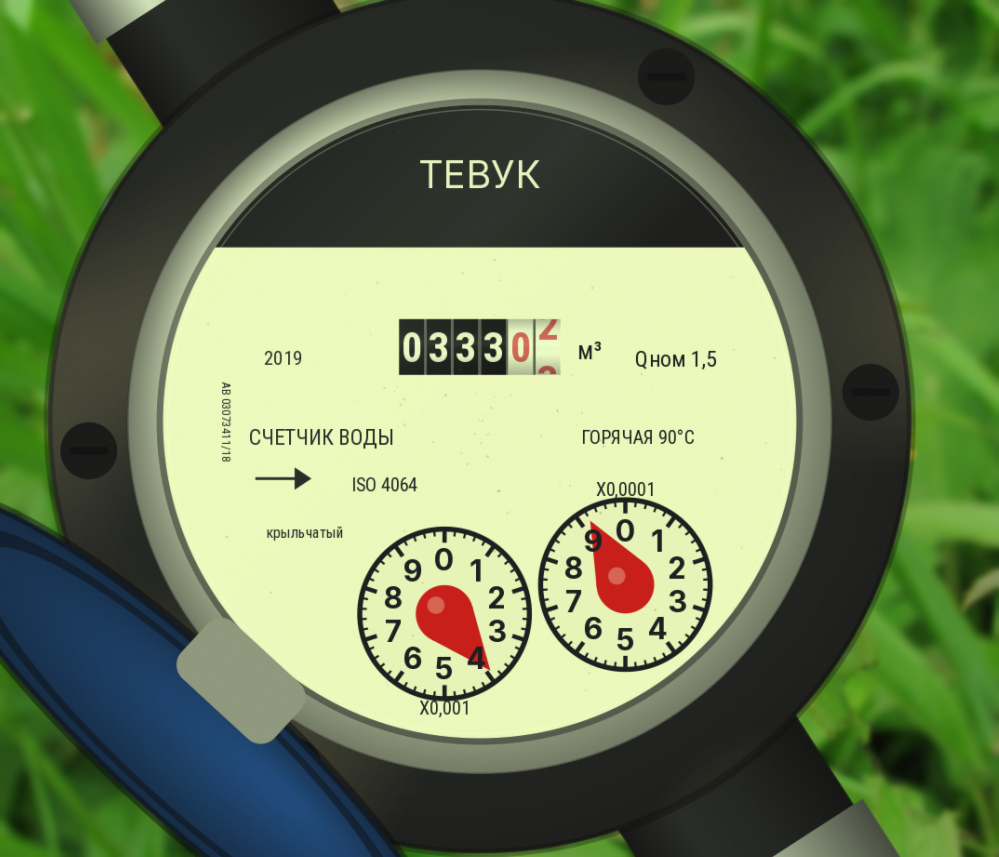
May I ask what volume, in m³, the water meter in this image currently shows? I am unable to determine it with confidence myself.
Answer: 333.0239 m³
